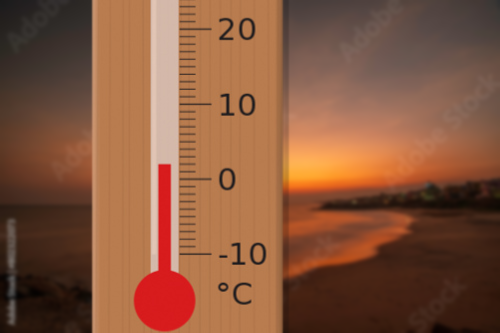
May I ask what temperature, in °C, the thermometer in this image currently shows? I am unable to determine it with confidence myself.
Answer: 2 °C
